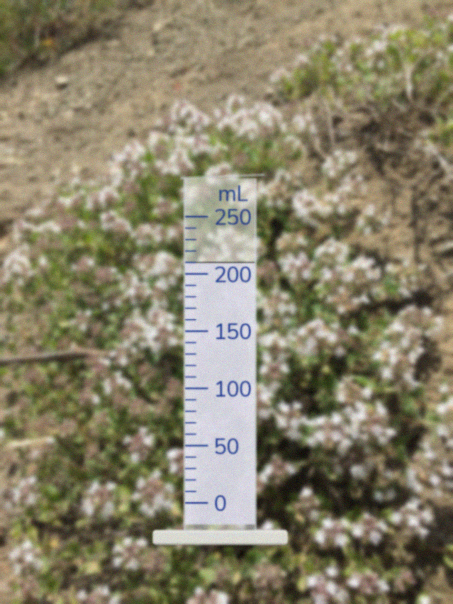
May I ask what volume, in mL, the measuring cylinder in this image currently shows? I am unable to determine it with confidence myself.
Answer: 210 mL
